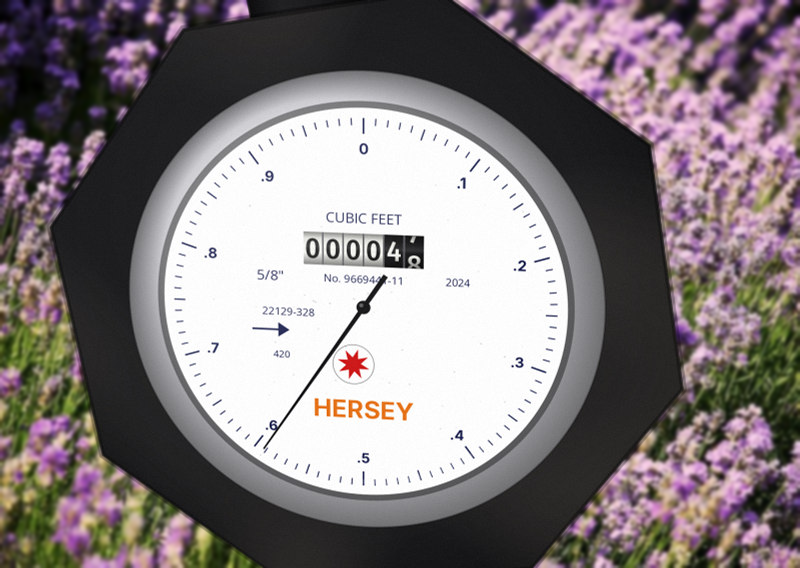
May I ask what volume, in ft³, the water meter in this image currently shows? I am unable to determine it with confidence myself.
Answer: 47.59 ft³
